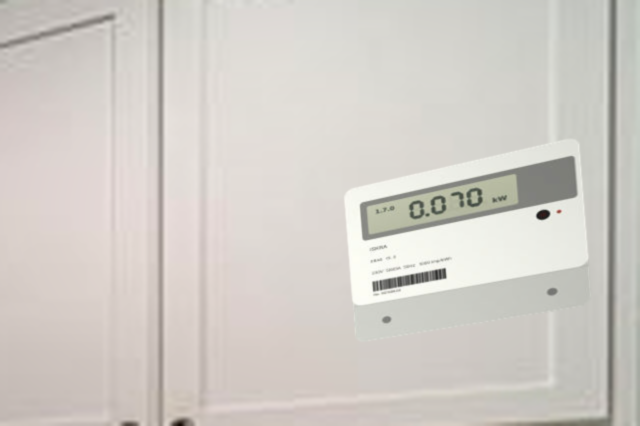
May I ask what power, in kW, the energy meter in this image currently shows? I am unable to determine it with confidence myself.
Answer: 0.070 kW
